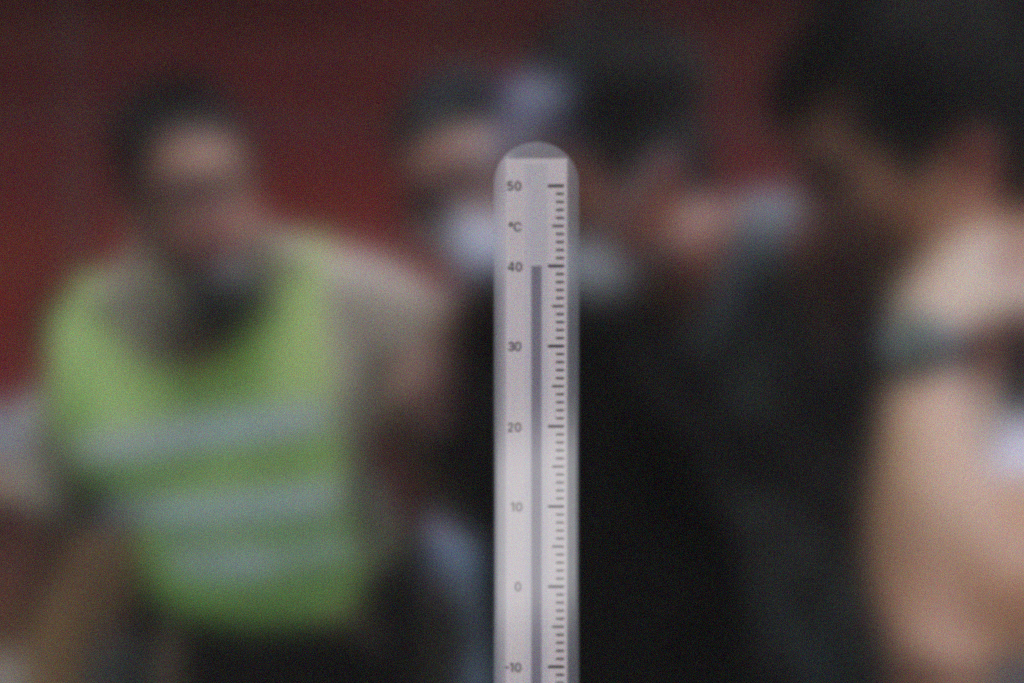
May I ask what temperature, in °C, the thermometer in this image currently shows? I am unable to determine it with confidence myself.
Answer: 40 °C
